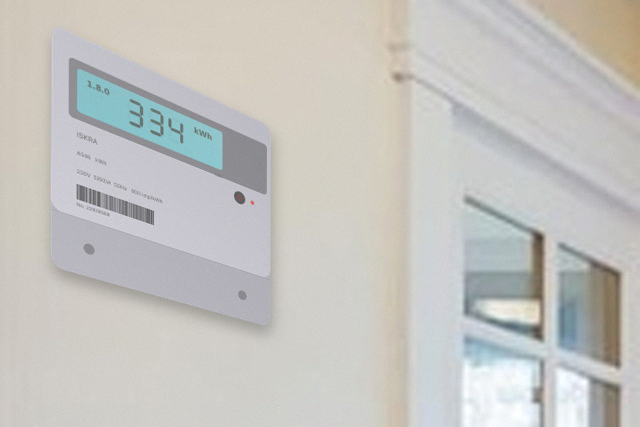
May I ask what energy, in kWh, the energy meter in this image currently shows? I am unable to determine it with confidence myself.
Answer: 334 kWh
